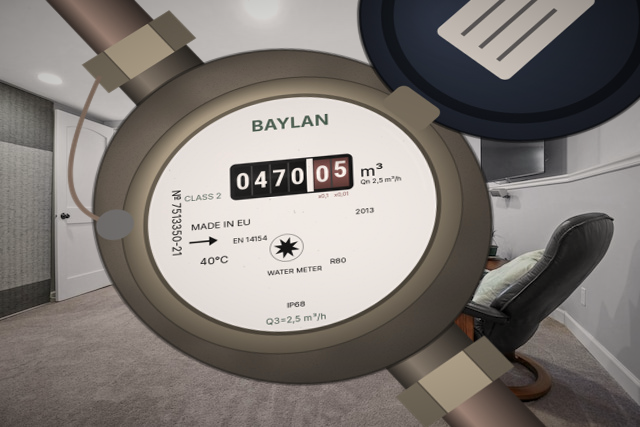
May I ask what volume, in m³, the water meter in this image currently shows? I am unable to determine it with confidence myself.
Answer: 470.05 m³
